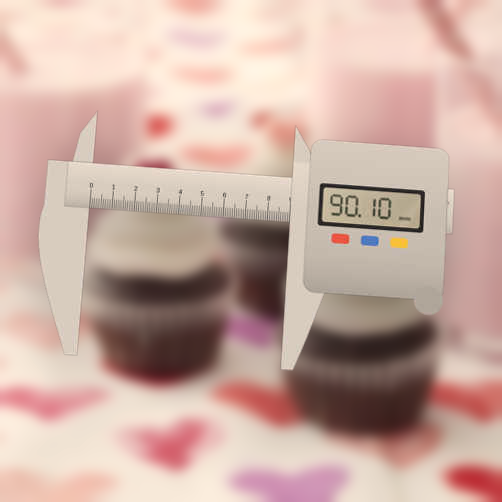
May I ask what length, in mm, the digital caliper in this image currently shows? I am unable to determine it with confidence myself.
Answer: 90.10 mm
